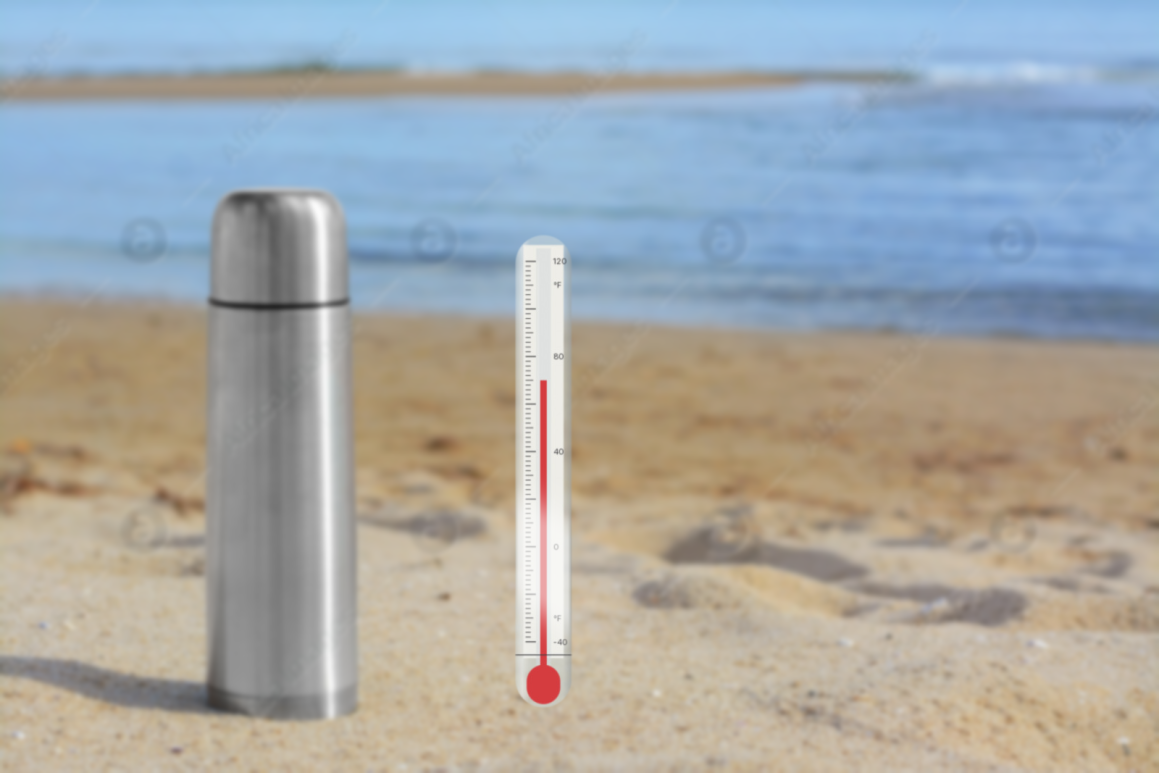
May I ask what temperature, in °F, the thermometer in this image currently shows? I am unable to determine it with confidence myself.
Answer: 70 °F
